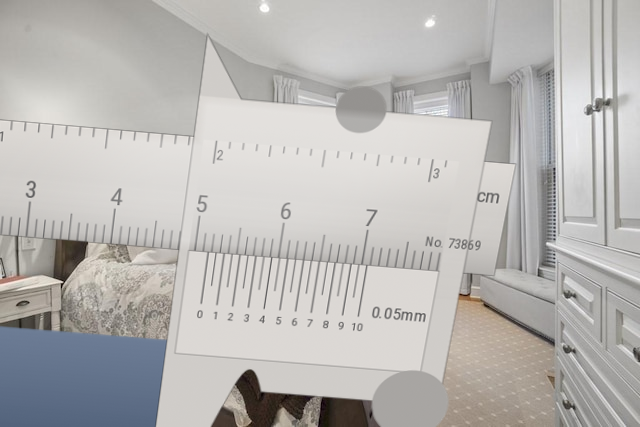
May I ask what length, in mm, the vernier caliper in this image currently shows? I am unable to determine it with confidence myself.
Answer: 51.6 mm
